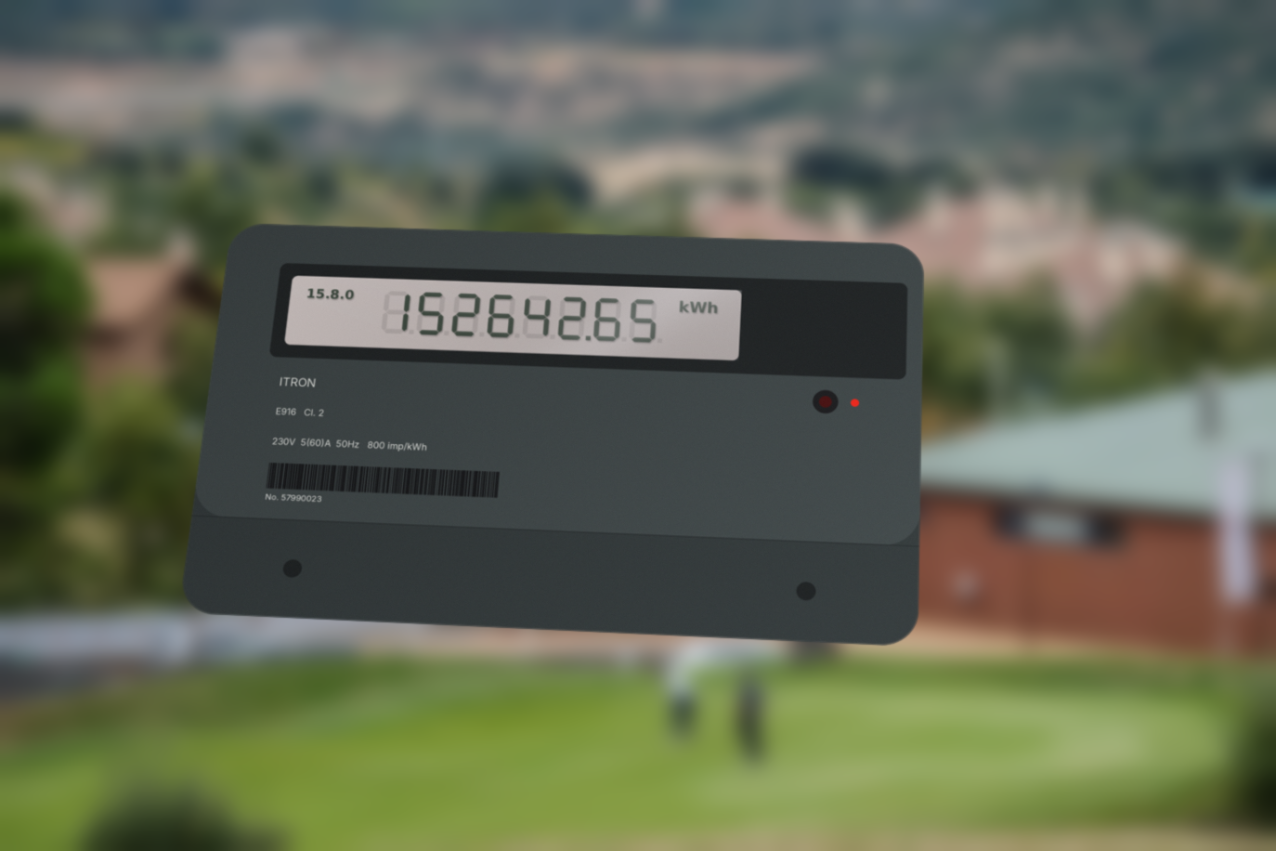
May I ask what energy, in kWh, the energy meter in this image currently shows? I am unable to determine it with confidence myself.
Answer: 152642.65 kWh
